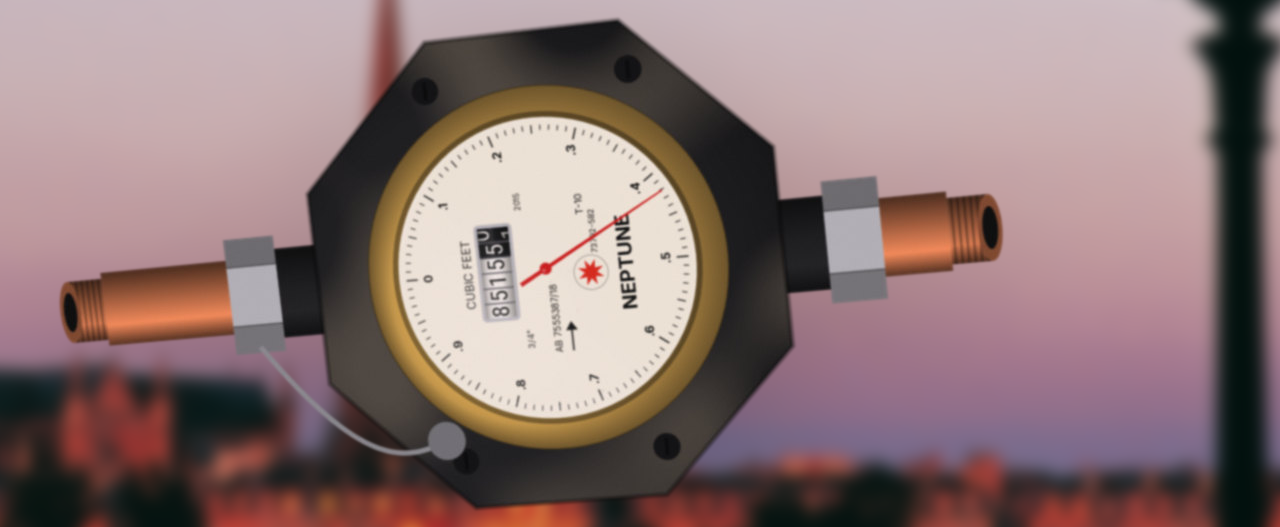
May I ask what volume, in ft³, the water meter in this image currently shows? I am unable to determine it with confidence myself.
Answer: 851550.42 ft³
